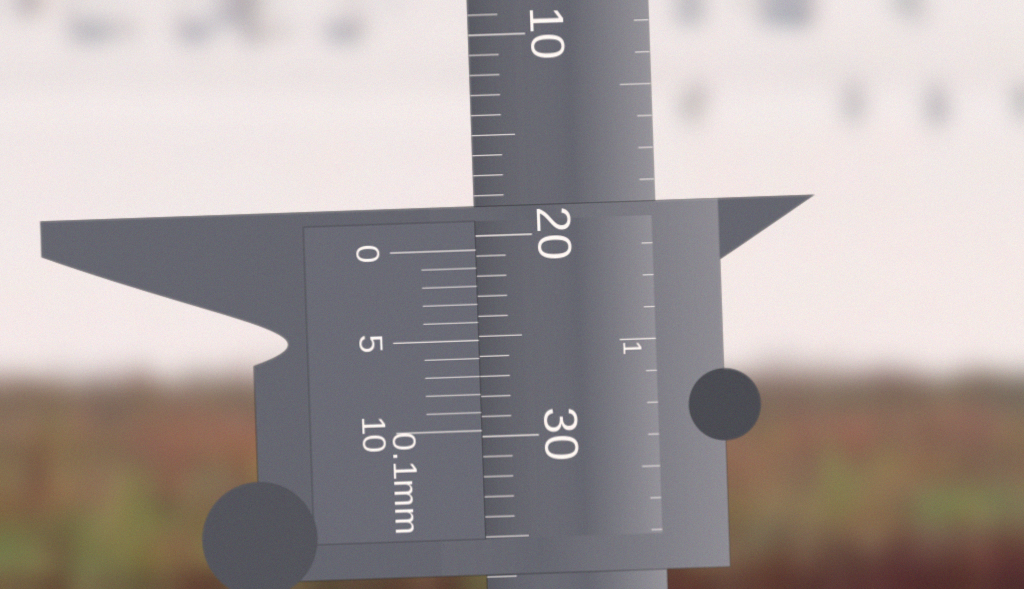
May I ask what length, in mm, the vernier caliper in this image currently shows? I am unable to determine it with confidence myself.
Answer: 20.7 mm
